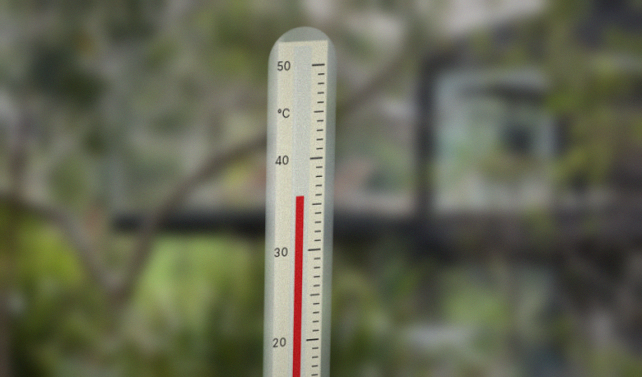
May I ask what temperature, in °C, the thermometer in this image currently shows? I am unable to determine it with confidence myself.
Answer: 36 °C
